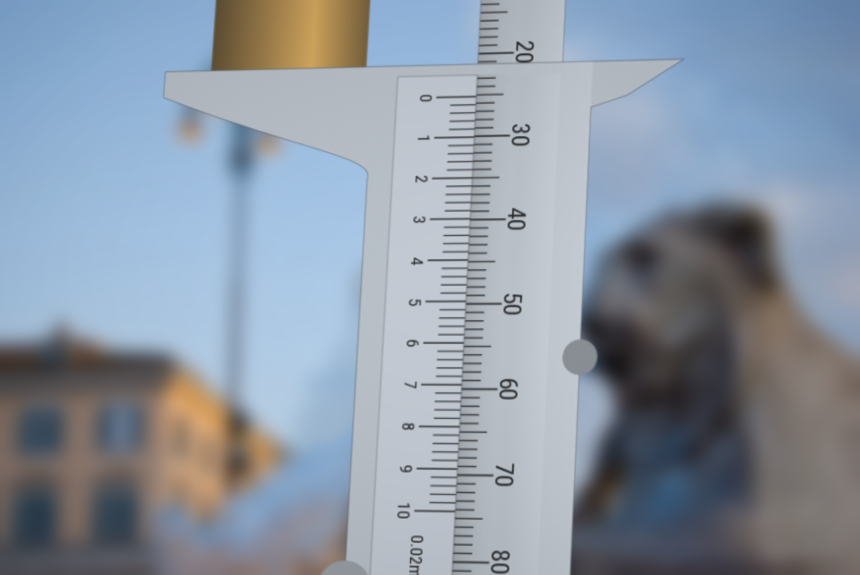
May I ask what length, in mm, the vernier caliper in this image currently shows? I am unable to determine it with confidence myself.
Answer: 25.2 mm
